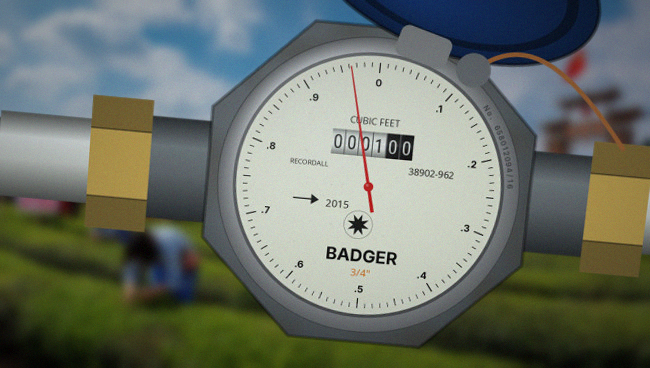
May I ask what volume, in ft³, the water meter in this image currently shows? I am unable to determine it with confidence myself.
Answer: 99.96 ft³
